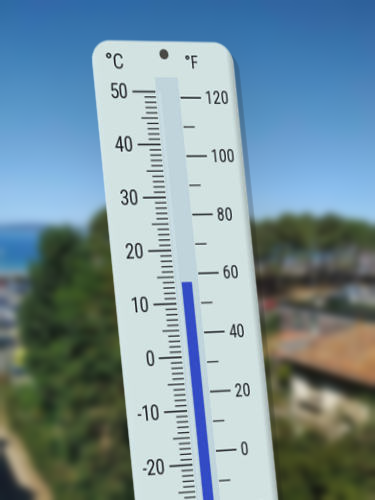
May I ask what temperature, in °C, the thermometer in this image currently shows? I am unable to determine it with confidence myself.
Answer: 14 °C
